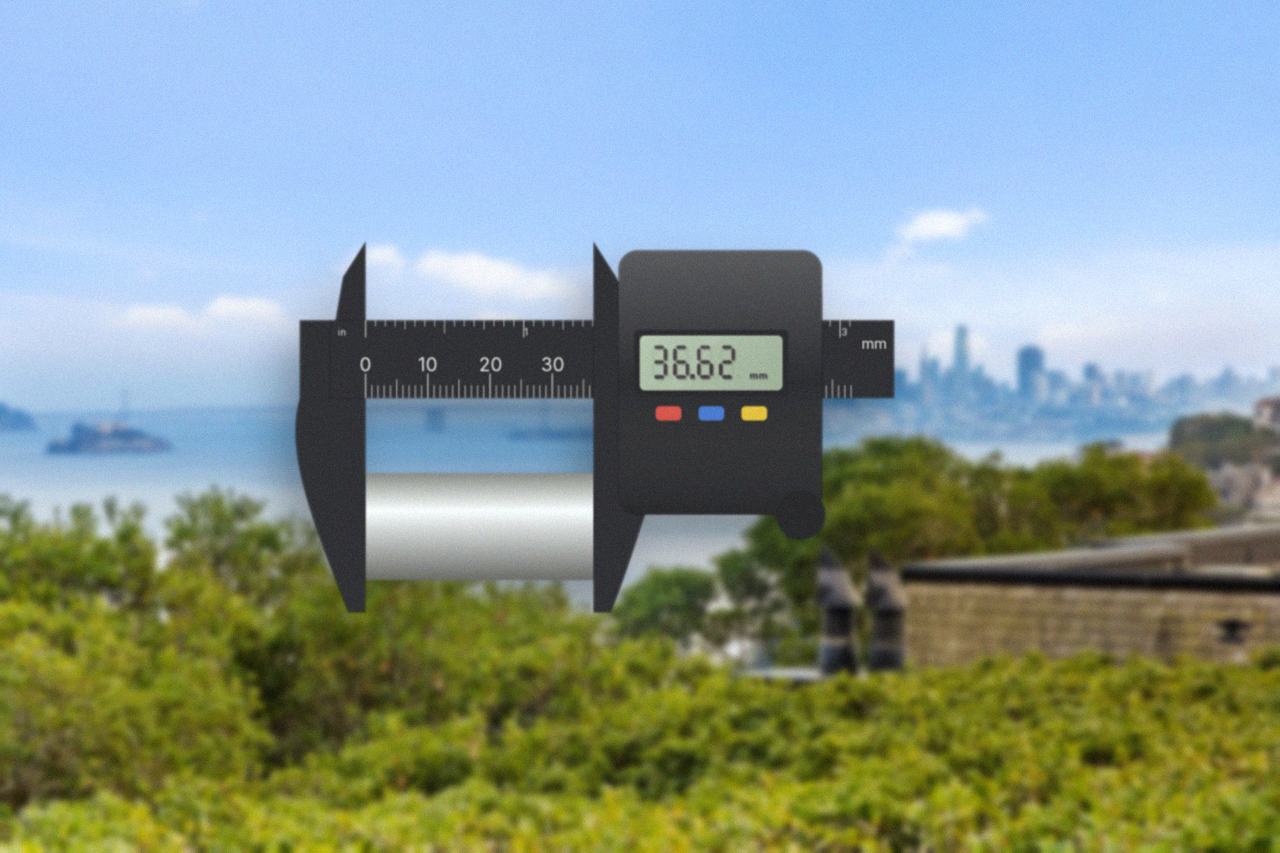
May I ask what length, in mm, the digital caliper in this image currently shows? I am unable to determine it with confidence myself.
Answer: 36.62 mm
